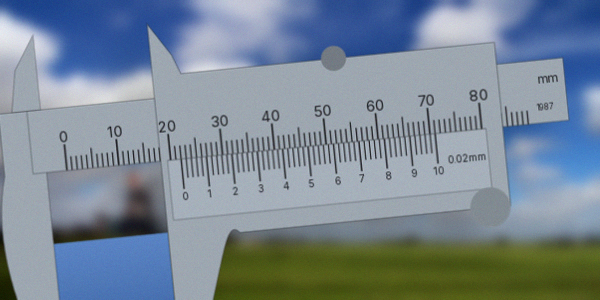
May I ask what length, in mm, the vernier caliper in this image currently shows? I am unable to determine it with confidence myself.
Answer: 22.0 mm
